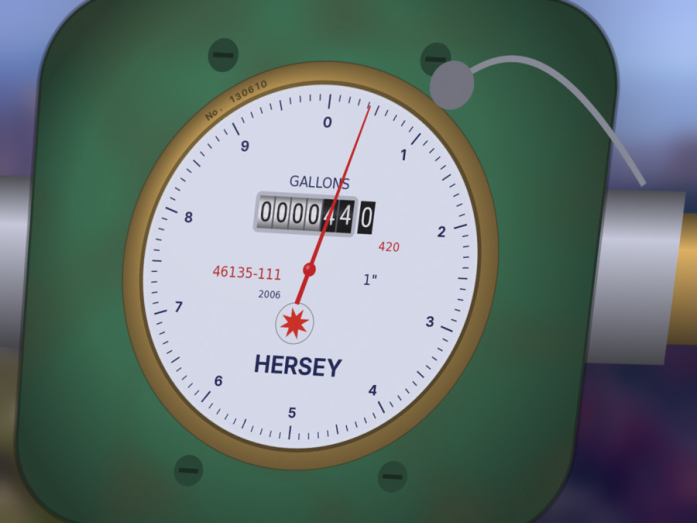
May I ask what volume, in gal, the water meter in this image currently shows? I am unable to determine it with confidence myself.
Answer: 440.4 gal
